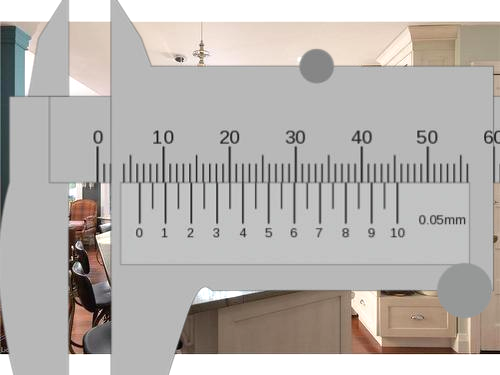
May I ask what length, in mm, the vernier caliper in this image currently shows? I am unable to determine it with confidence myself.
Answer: 6.4 mm
